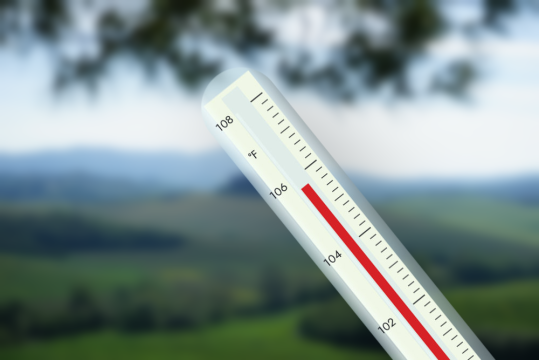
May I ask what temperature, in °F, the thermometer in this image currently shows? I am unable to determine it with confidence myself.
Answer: 105.7 °F
